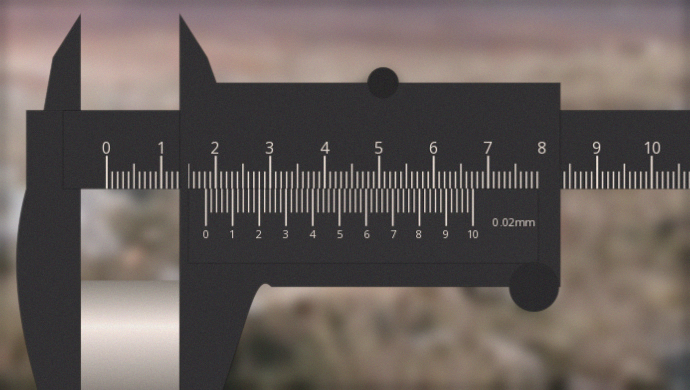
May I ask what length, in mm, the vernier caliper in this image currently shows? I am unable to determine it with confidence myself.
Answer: 18.2 mm
